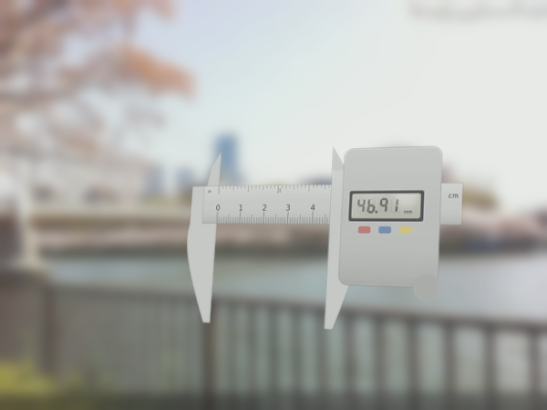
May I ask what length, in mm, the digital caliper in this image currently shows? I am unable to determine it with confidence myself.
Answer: 46.91 mm
